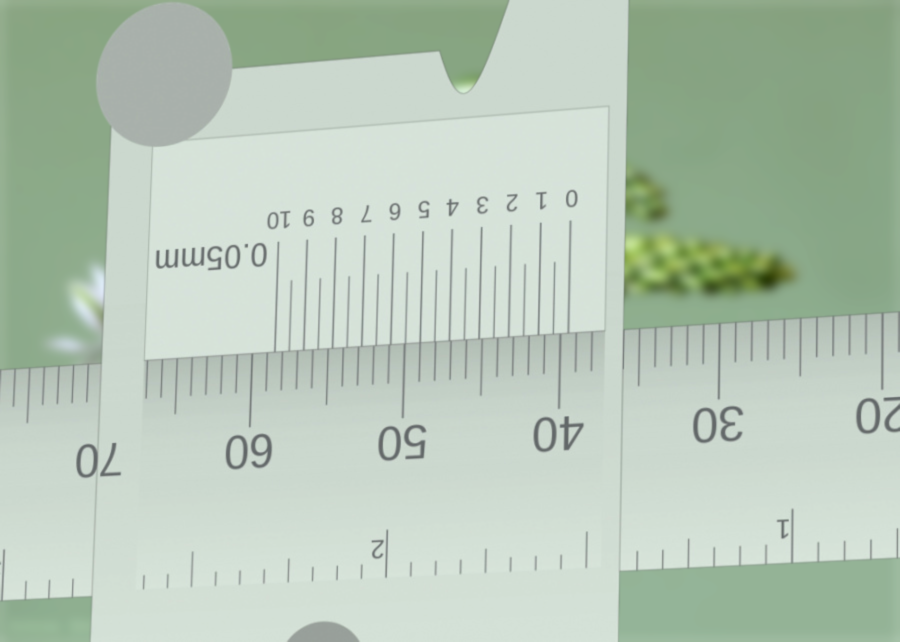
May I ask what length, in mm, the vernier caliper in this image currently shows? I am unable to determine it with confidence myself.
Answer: 39.5 mm
